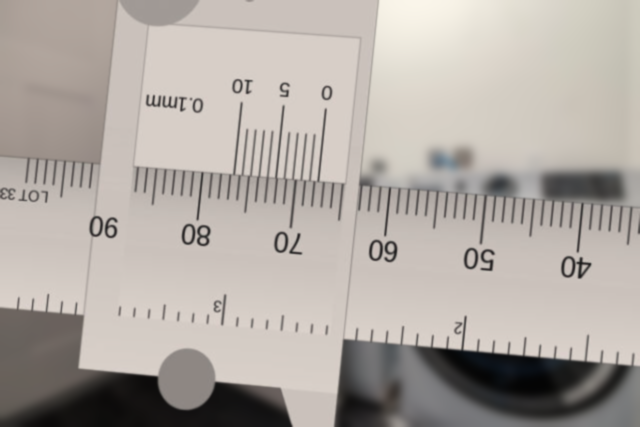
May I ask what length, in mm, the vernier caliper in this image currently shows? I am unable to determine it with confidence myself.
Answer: 67.6 mm
